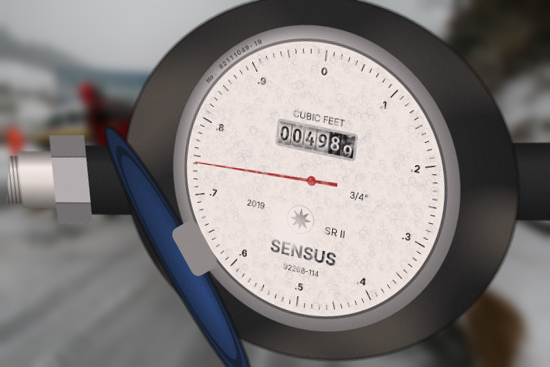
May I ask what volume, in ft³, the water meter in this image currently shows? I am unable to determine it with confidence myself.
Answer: 4988.74 ft³
